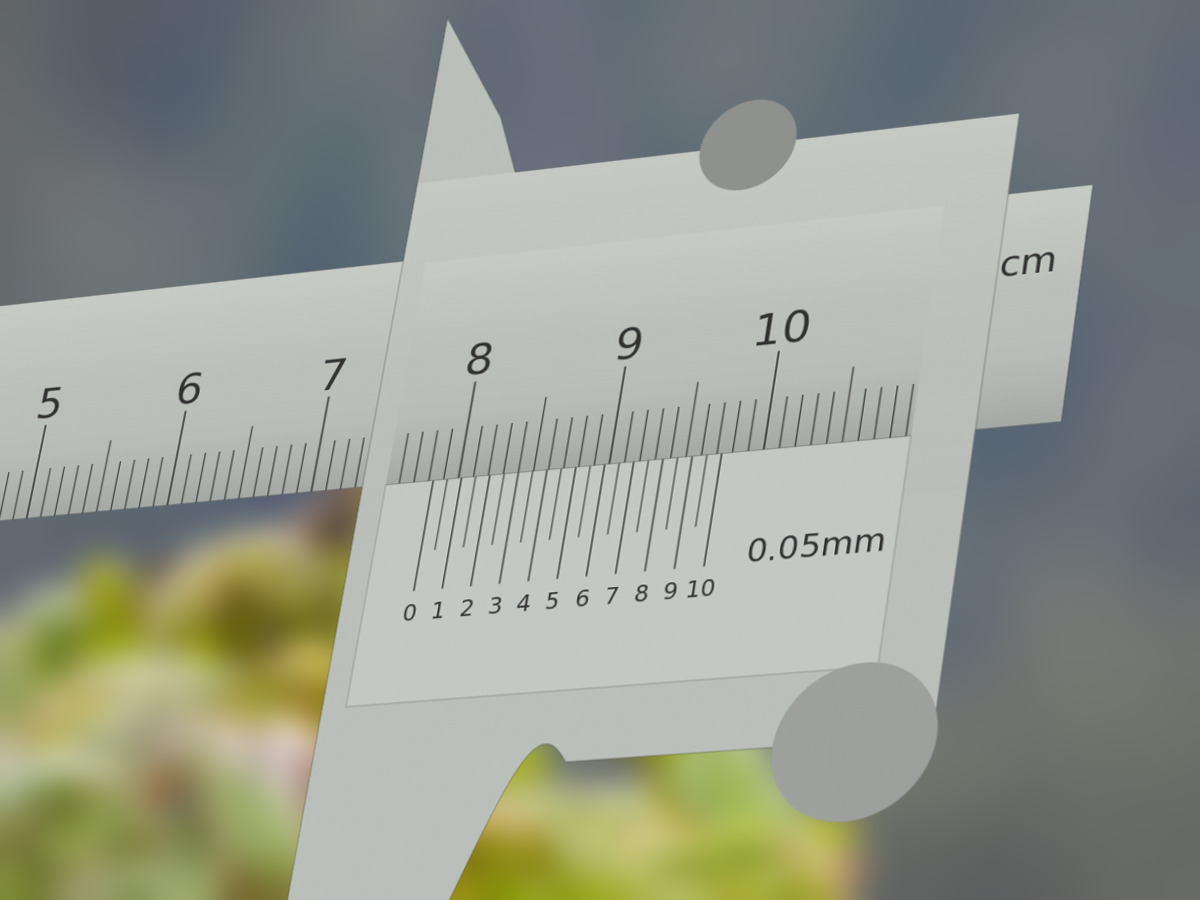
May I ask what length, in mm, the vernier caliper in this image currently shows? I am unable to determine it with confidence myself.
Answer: 78.3 mm
